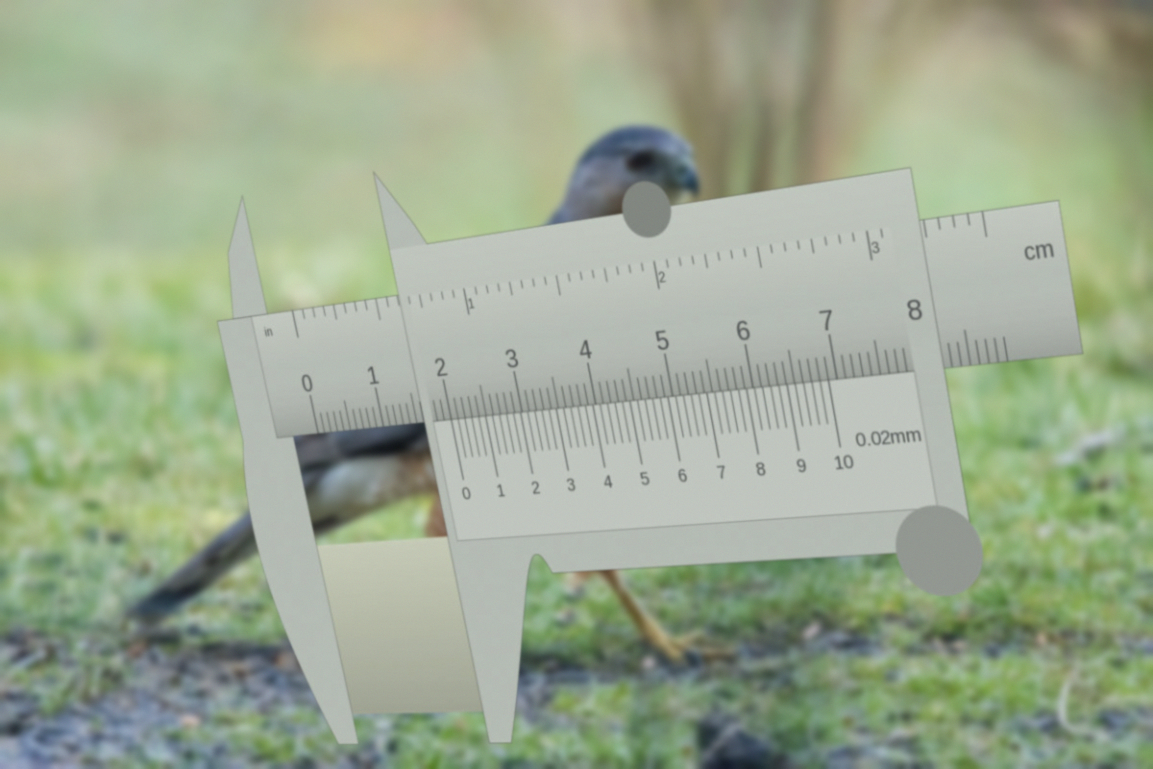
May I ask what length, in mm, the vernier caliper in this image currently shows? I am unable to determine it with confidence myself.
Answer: 20.0 mm
